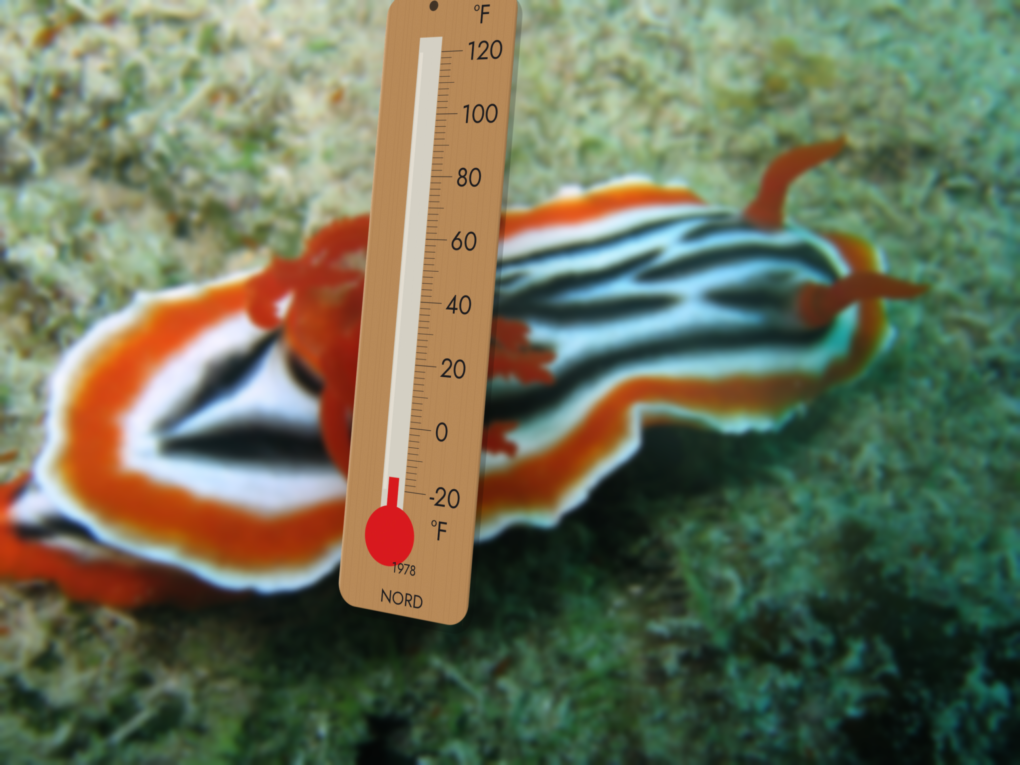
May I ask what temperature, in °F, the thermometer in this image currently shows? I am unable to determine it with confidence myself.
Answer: -16 °F
